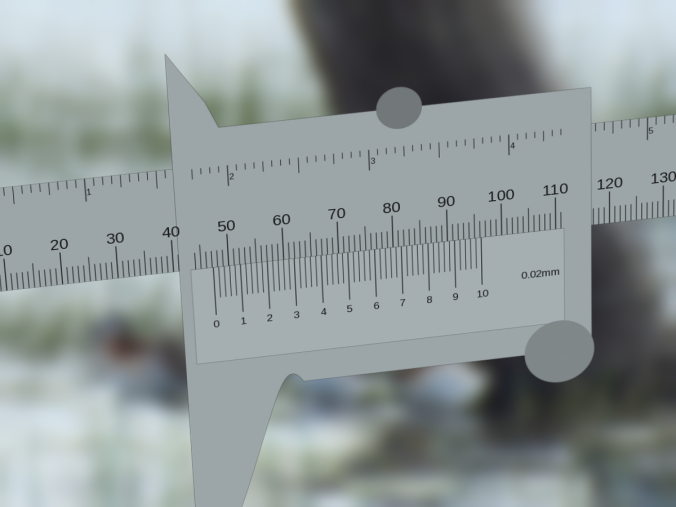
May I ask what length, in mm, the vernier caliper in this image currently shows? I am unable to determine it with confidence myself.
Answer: 47.2 mm
